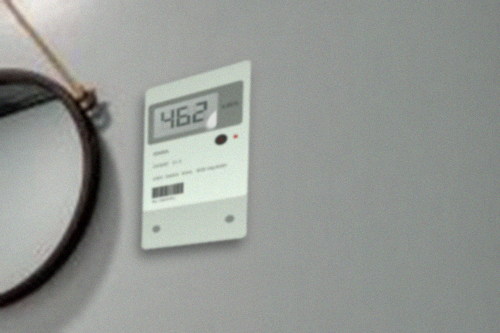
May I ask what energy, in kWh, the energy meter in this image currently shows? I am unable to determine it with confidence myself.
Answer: 462 kWh
